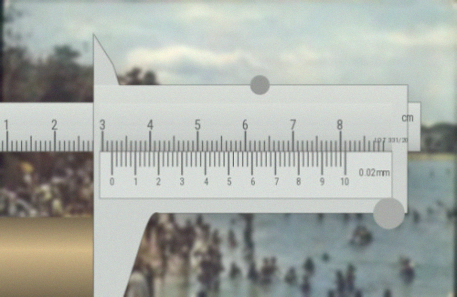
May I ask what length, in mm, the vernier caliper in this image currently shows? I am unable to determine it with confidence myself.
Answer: 32.0 mm
